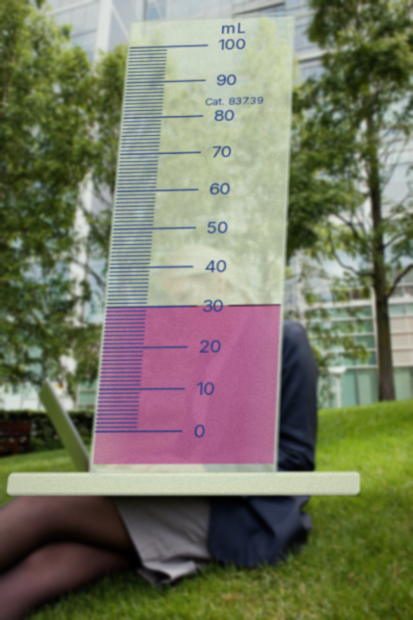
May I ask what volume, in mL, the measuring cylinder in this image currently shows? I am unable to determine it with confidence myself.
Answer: 30 mL
